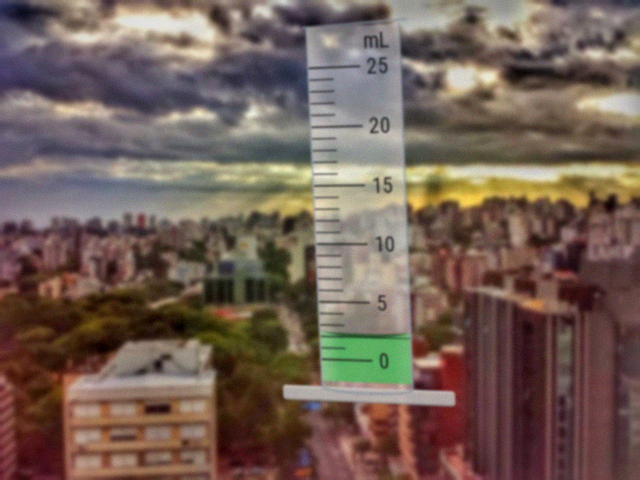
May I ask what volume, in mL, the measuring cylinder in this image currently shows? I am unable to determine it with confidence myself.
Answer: 2 mL
